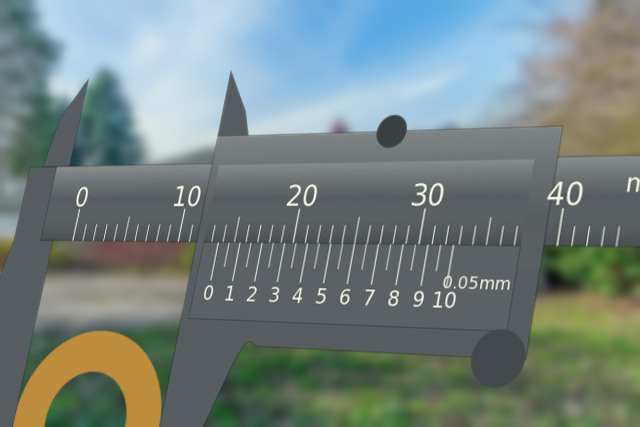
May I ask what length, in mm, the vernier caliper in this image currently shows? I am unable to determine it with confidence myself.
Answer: 13.6 mm
